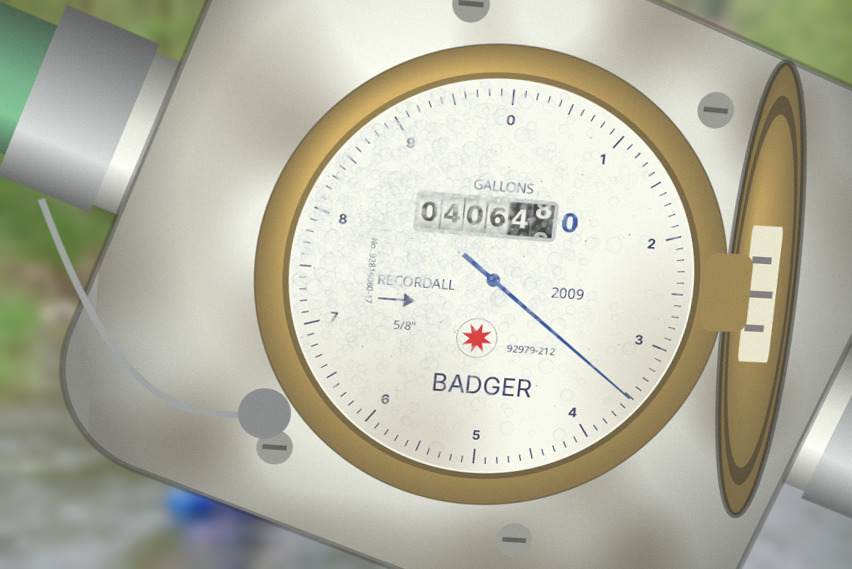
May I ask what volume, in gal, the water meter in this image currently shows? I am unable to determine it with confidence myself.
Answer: 406483.5 gal
